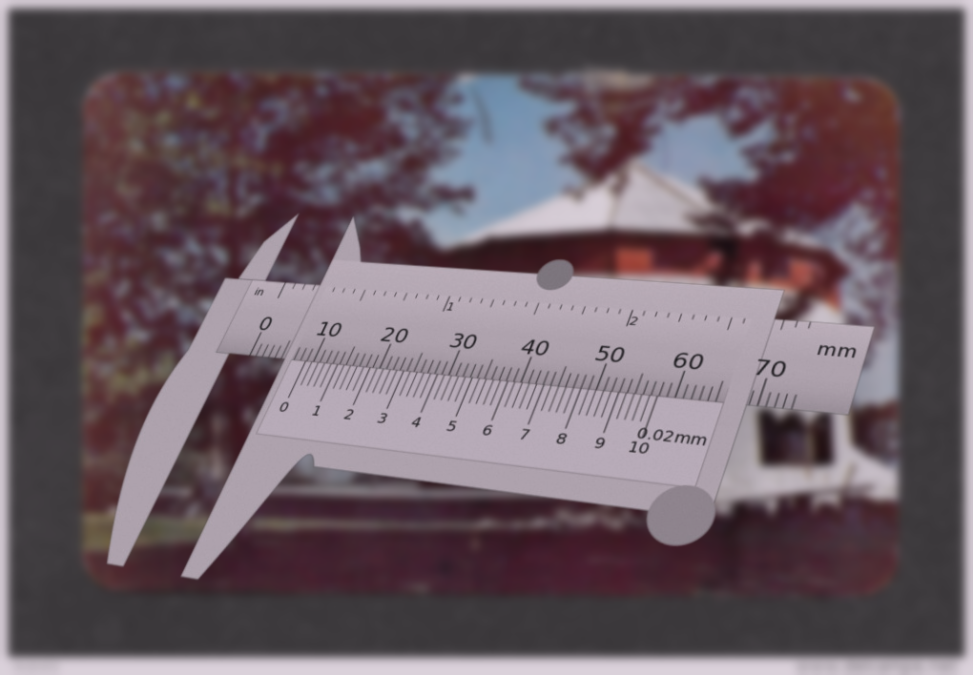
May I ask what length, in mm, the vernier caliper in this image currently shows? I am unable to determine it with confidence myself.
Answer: 8.8 mm
